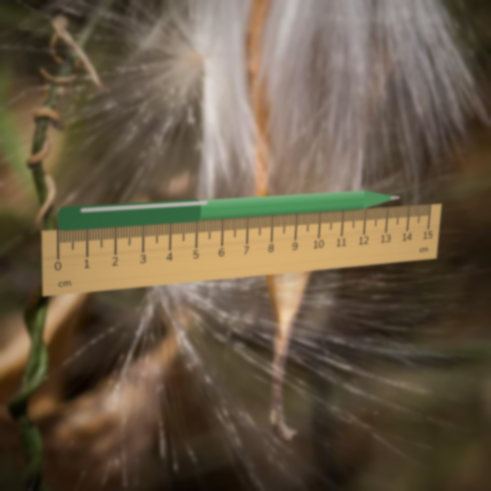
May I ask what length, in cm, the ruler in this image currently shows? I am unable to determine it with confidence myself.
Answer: 13.5 cm
